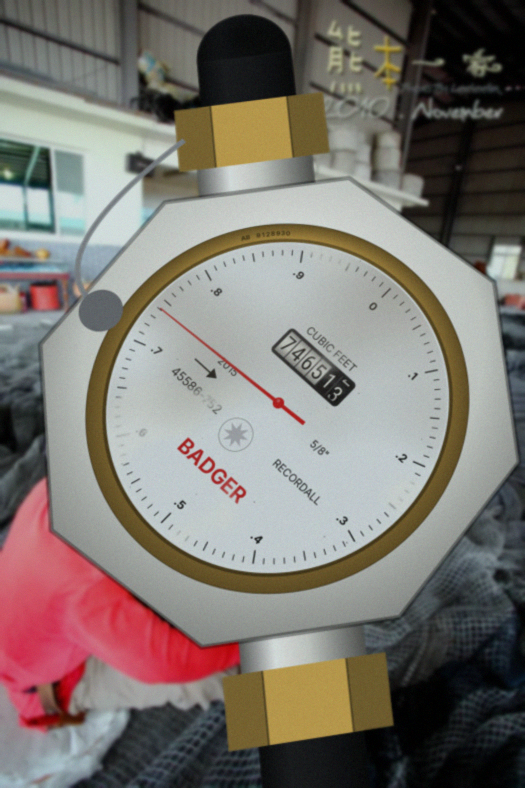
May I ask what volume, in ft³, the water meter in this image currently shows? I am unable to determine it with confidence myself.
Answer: 746512.74 ft³
